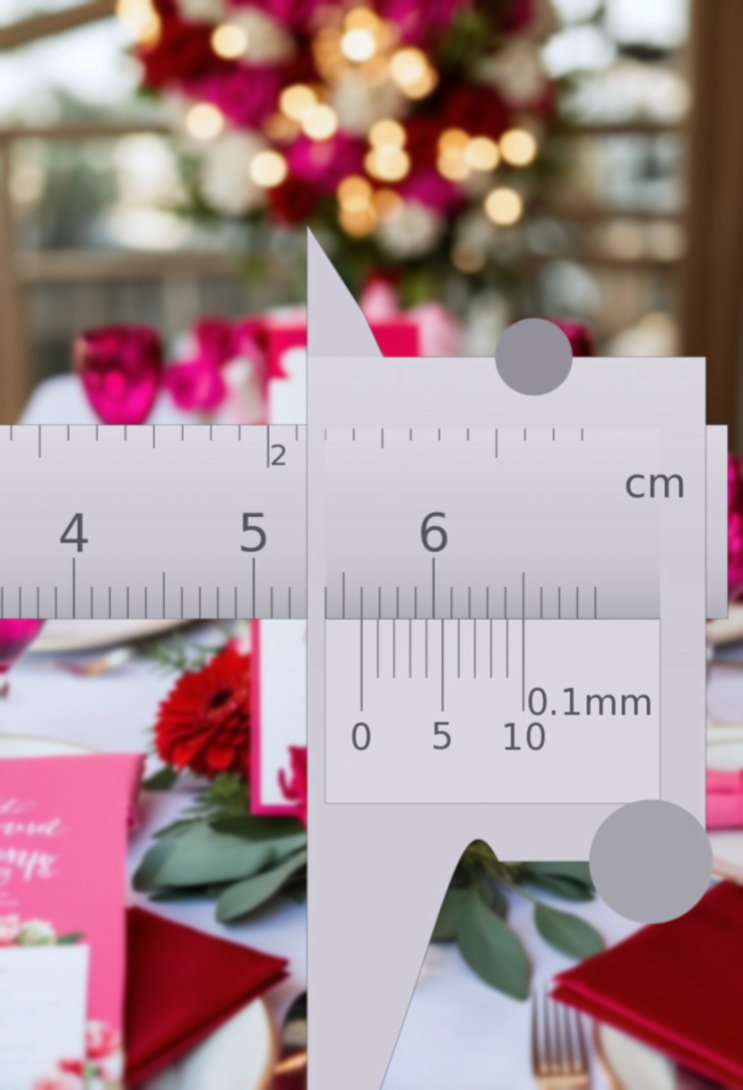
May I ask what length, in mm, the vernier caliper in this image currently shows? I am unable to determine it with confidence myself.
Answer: 56.0 mm
